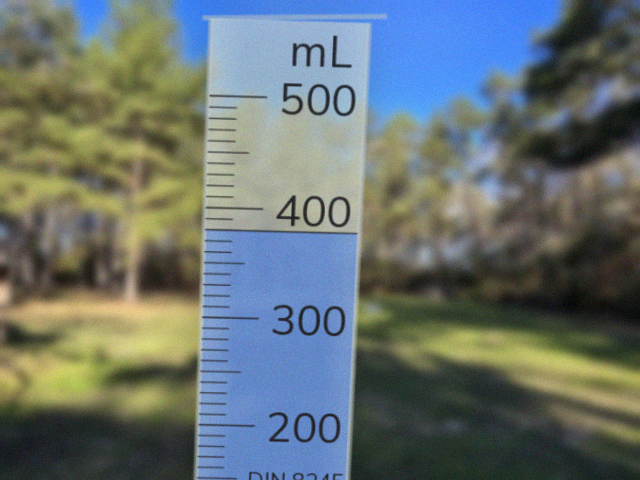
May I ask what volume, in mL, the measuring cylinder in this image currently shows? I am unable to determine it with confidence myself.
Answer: 380 mL
